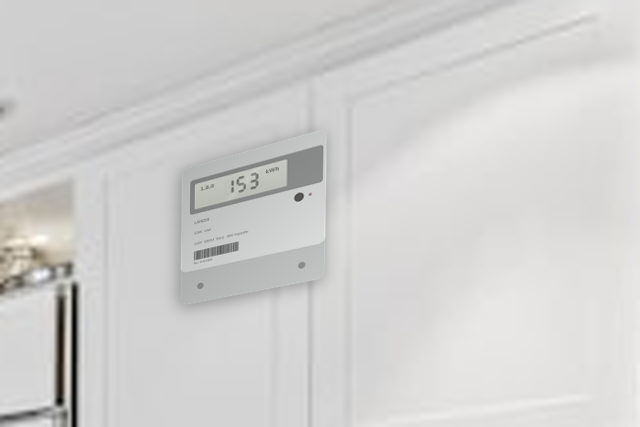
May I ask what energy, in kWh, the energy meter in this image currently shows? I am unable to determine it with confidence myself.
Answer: 153 kWh
